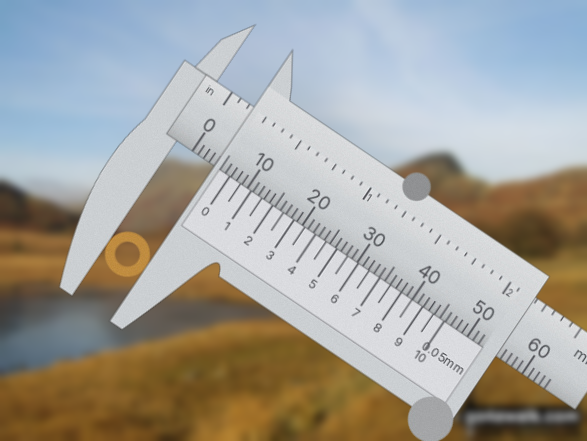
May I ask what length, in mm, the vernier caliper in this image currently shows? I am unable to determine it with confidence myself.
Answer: 6.8 mm
